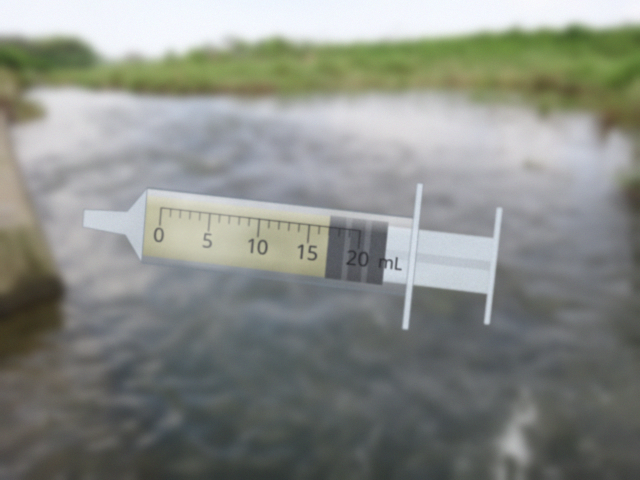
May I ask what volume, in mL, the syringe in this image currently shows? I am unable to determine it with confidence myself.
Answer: 17 mL
